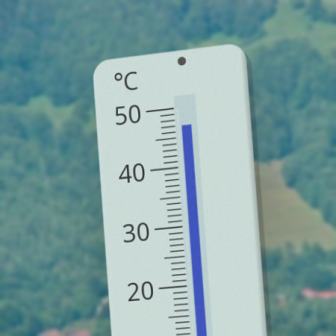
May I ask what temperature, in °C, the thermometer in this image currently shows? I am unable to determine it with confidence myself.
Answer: 47 °C
